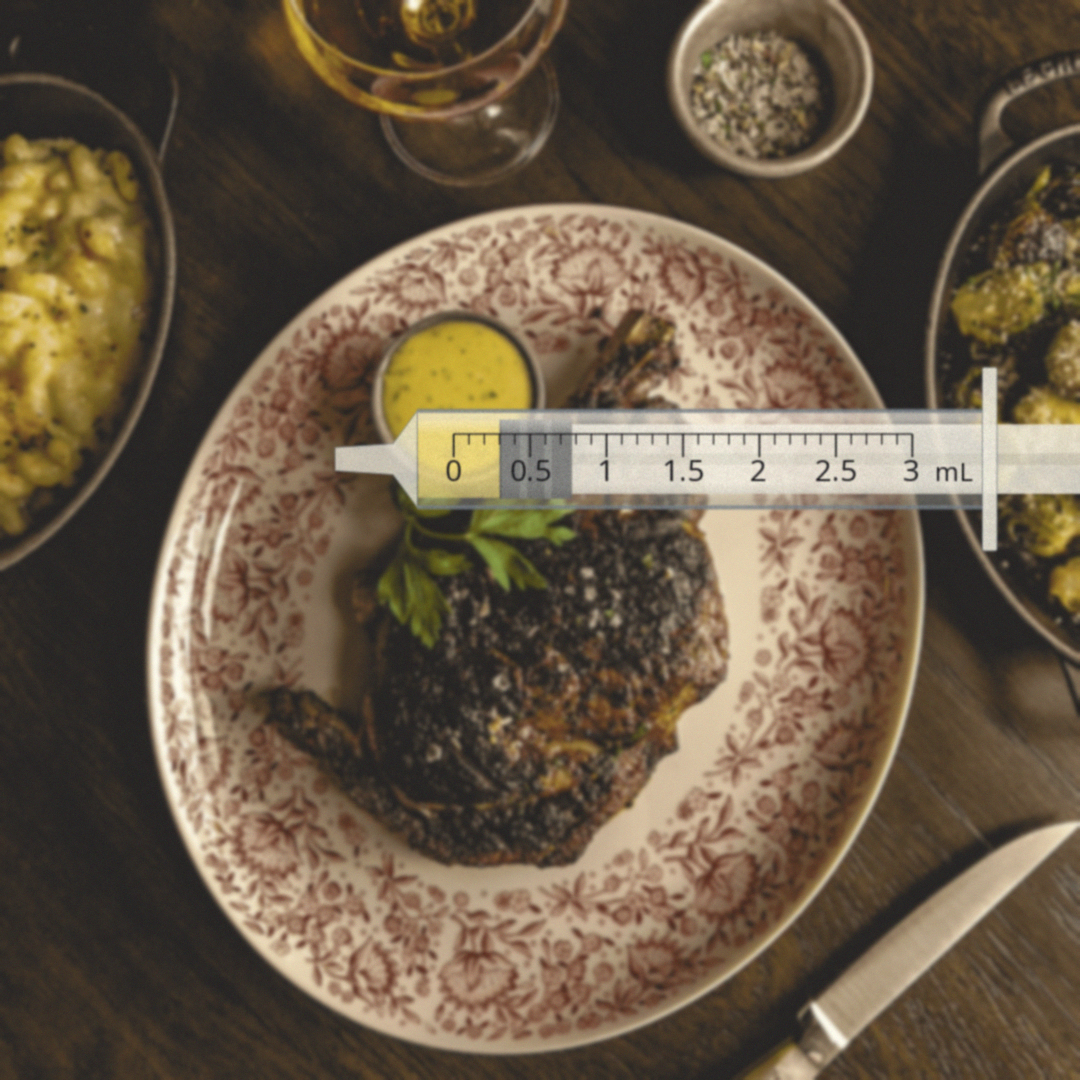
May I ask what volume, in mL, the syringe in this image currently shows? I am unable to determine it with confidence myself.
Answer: 0.3 mL
